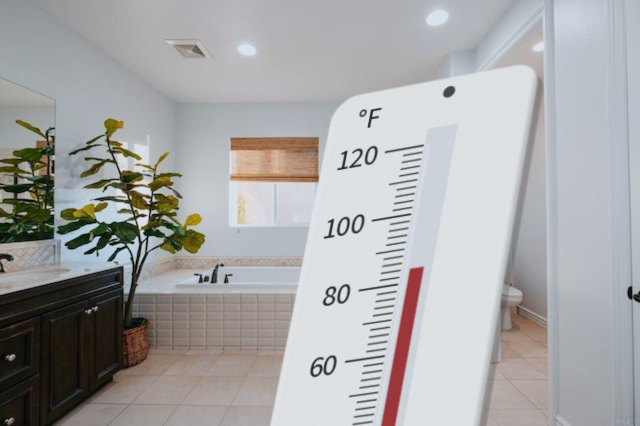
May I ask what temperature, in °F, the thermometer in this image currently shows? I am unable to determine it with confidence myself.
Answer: 84 °F
